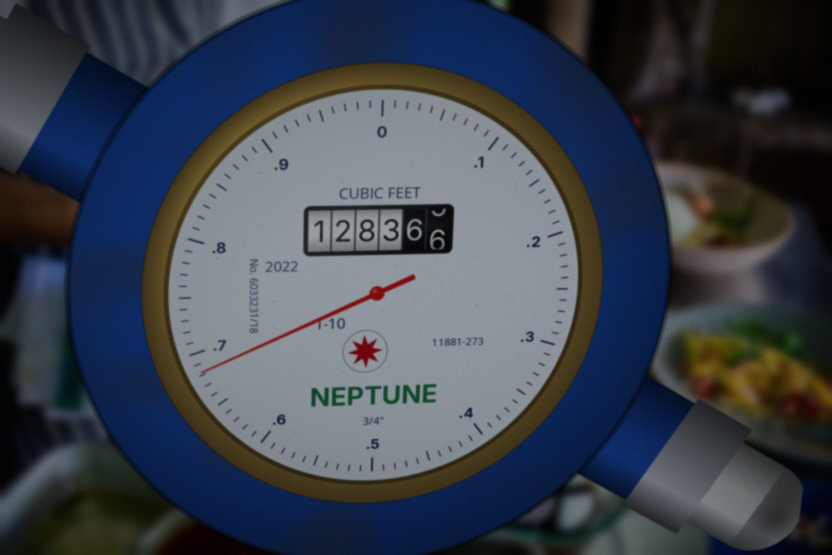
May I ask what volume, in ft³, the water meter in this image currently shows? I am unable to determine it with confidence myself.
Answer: 128365.68 ft³
